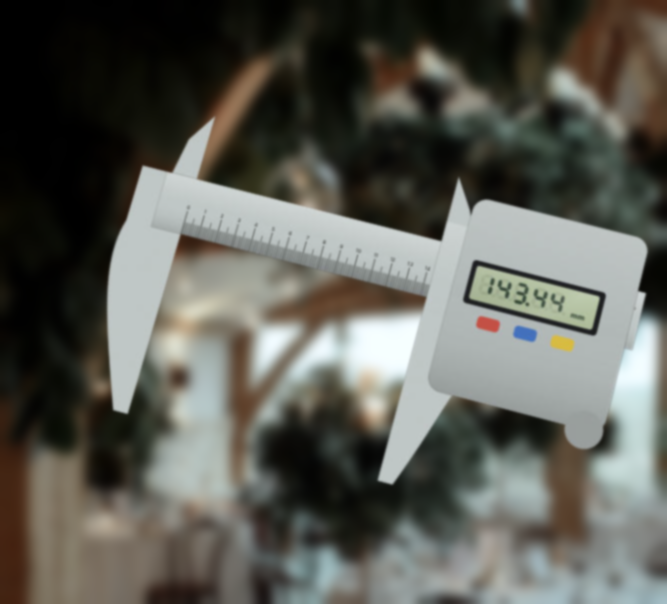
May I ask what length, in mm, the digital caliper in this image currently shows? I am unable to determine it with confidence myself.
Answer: 143.44 mm
